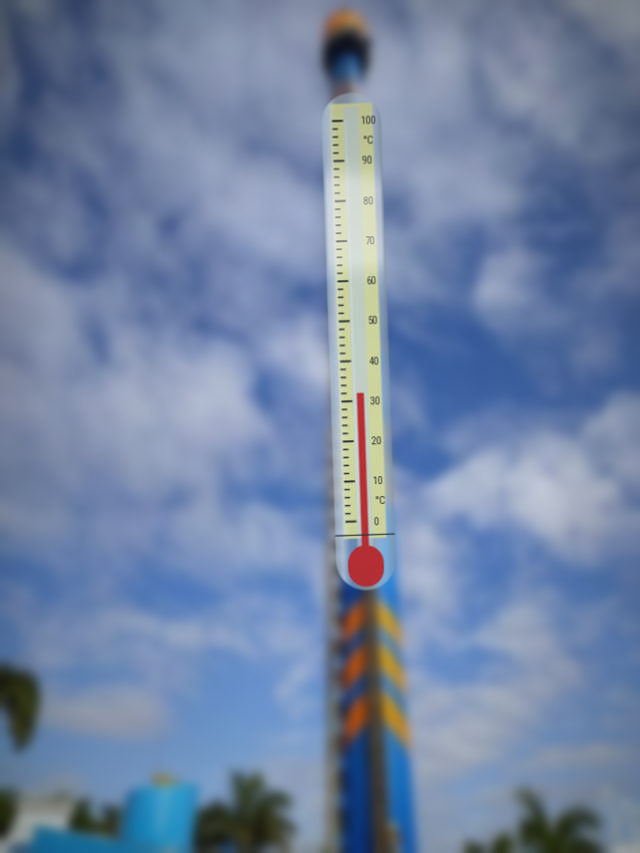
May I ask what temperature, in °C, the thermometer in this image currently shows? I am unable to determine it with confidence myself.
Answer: 32 °C
